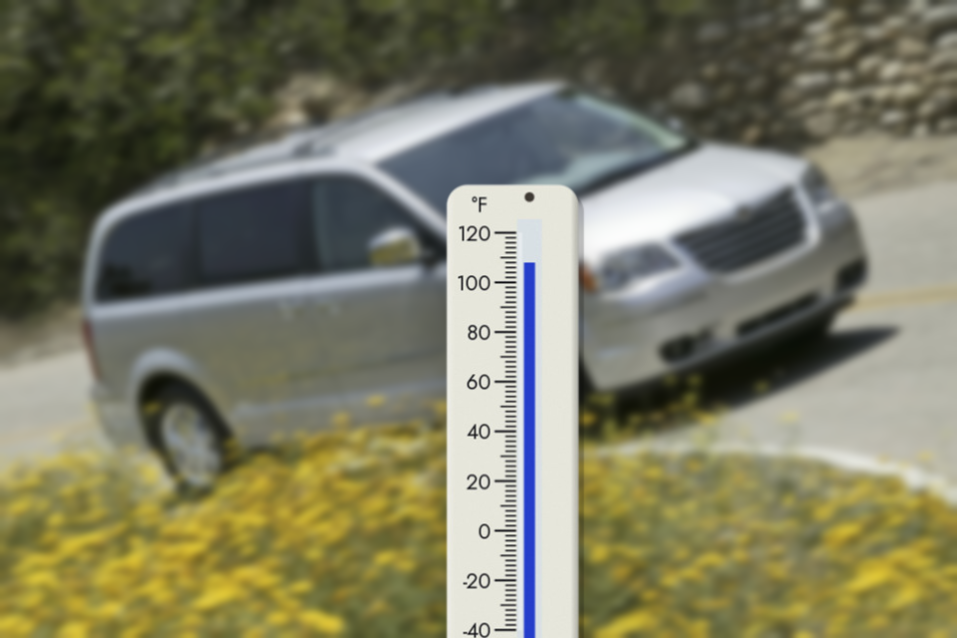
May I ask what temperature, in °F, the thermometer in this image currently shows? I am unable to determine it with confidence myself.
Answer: 108 °F
